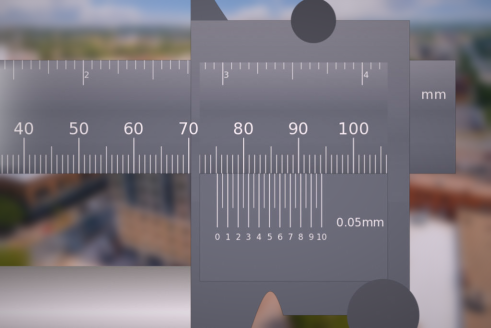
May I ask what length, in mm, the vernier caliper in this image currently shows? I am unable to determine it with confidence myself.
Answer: 75.2 mm
